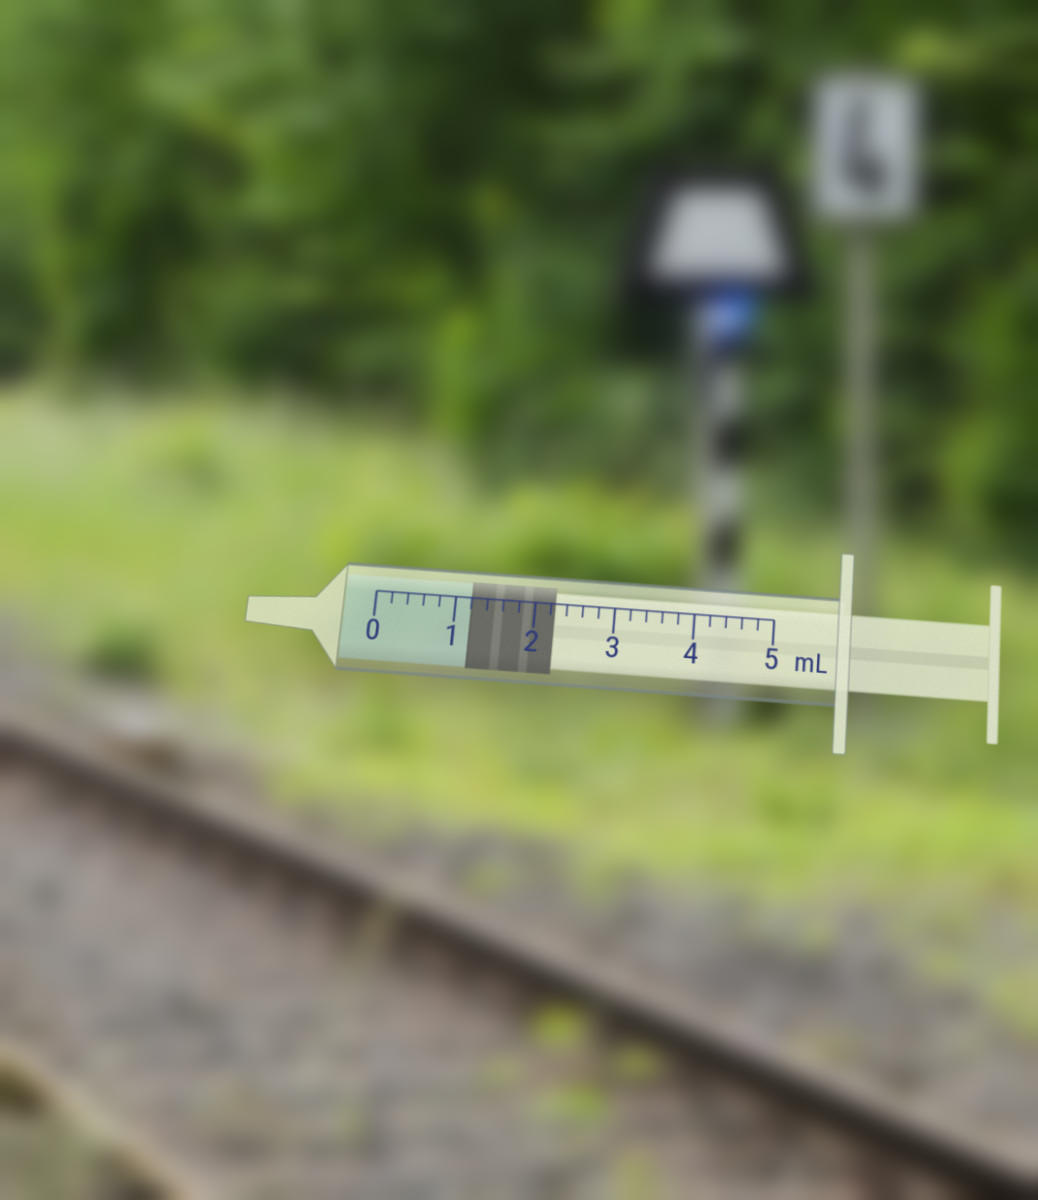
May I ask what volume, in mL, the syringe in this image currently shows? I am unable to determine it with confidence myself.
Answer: 1.2 mL
